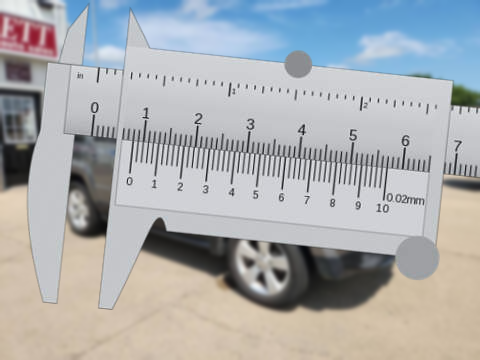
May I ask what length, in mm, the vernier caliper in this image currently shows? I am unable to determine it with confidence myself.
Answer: 8.0 mm
